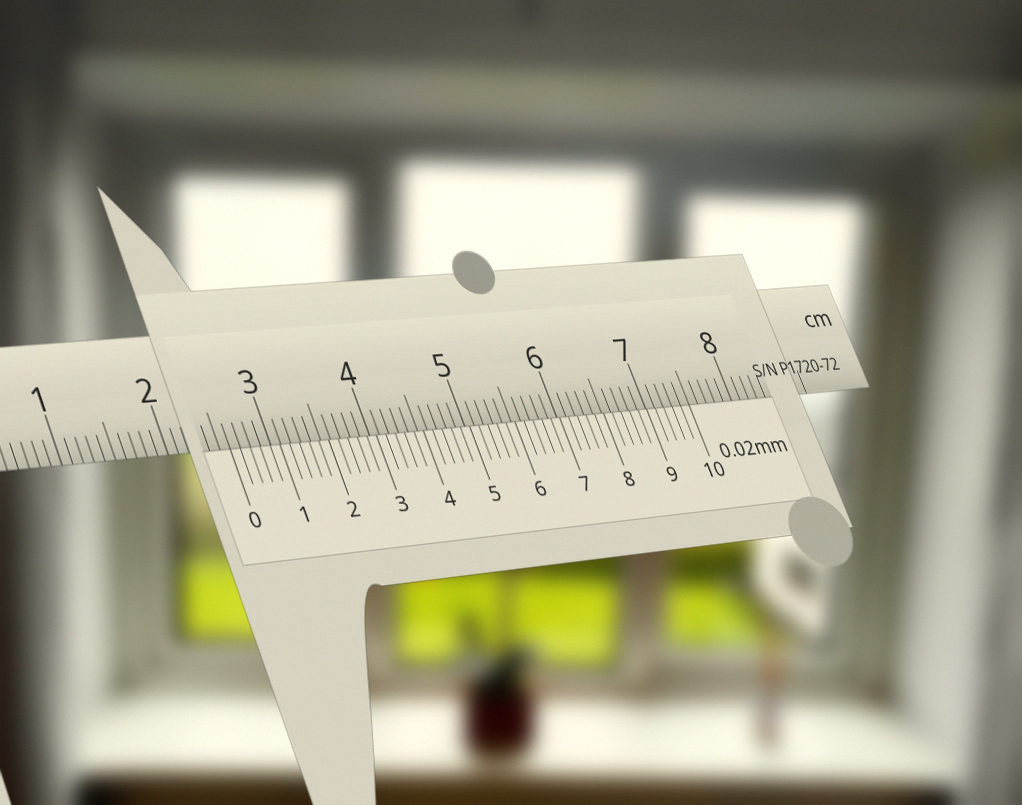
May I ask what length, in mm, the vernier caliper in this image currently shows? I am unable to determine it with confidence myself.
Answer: 26.0 mm
